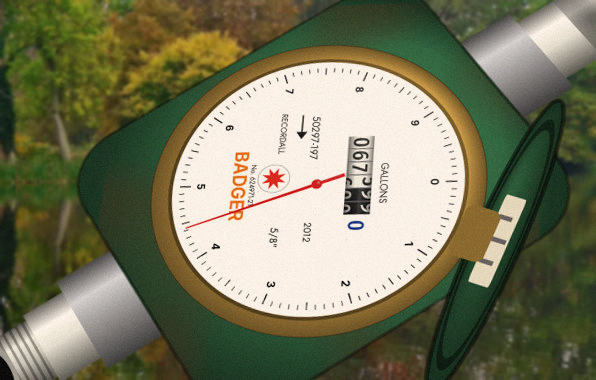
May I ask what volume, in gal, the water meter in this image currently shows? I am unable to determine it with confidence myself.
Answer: 675994.4 gal
